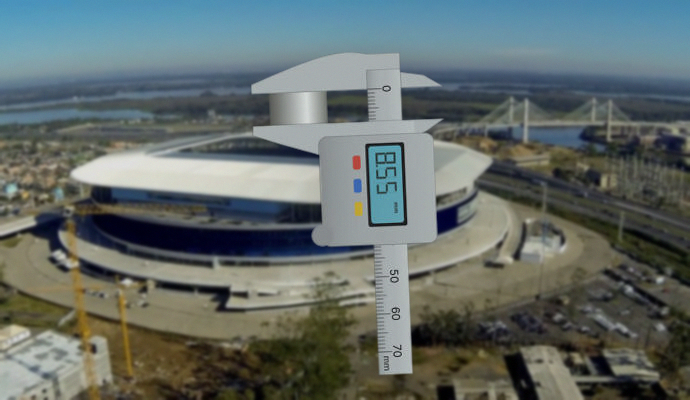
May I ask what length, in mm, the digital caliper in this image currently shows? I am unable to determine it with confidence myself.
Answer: 8.55 mm
